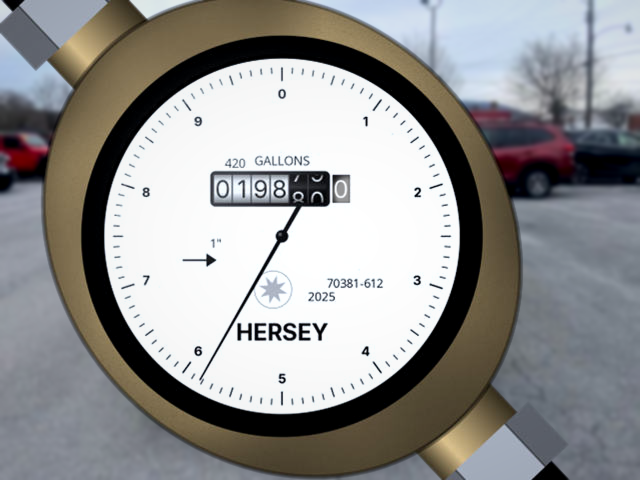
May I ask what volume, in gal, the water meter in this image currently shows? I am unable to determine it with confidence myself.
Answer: 198795.8 gal
